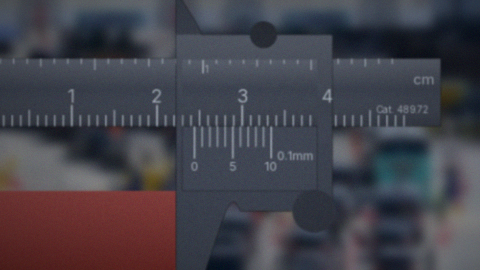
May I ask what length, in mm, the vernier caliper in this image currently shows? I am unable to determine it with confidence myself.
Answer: 24.4 mm
